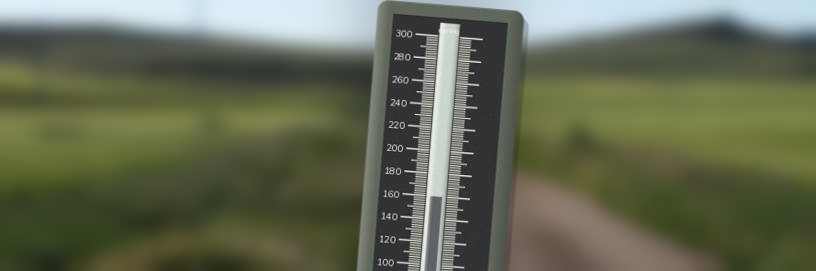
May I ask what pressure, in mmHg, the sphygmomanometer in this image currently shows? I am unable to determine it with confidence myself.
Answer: 160 mmHg
